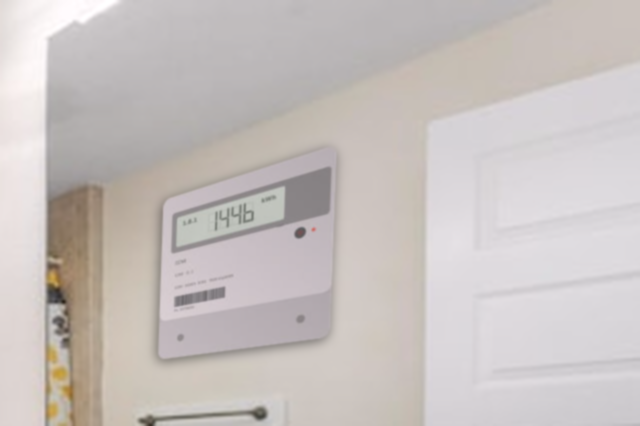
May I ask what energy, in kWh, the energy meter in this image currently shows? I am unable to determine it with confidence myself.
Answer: 1446 kWh
